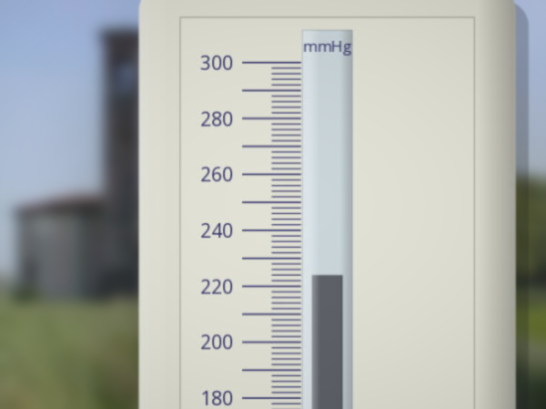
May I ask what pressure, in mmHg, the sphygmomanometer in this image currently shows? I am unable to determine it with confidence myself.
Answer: 224 mmHg
